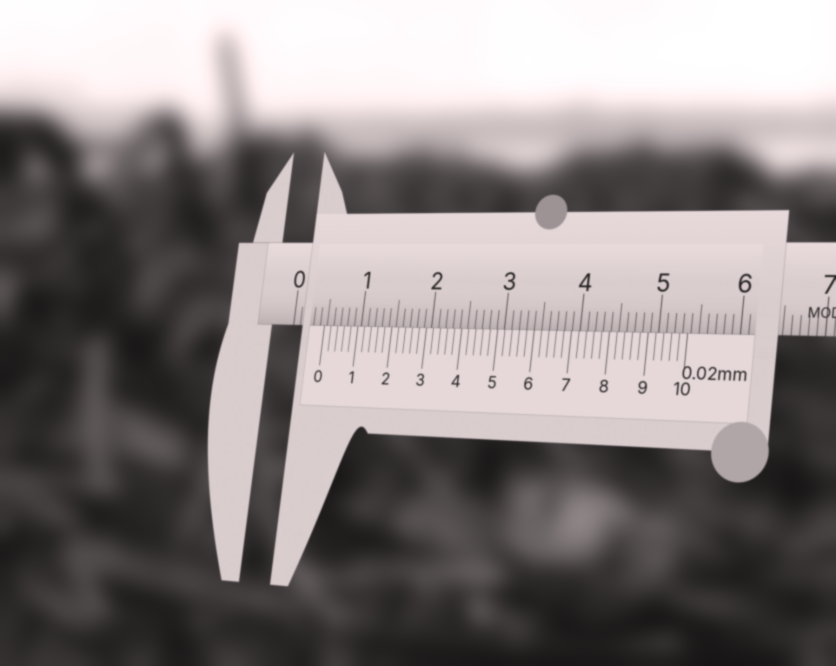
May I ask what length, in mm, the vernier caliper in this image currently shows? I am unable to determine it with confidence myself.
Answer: 4.6 mm
